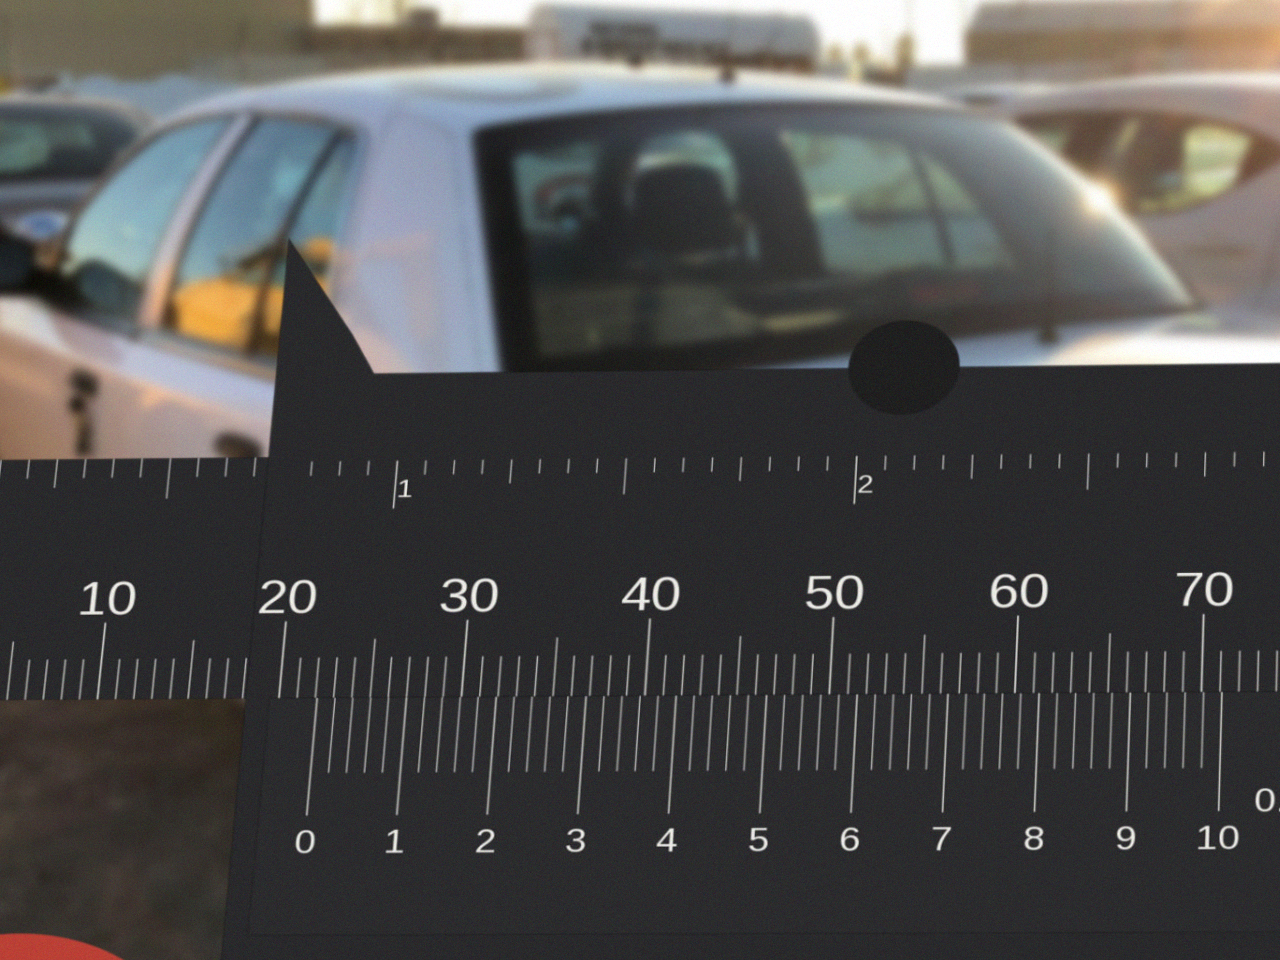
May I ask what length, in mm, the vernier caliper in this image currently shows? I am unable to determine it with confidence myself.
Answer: 22.1 mm
